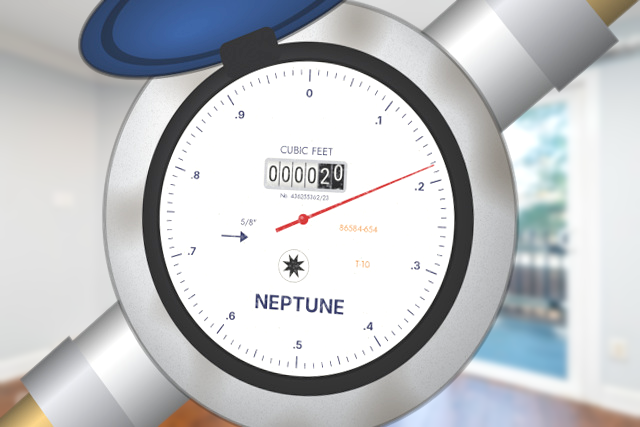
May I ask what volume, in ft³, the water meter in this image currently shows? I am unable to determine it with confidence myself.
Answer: 20.18 ft³
